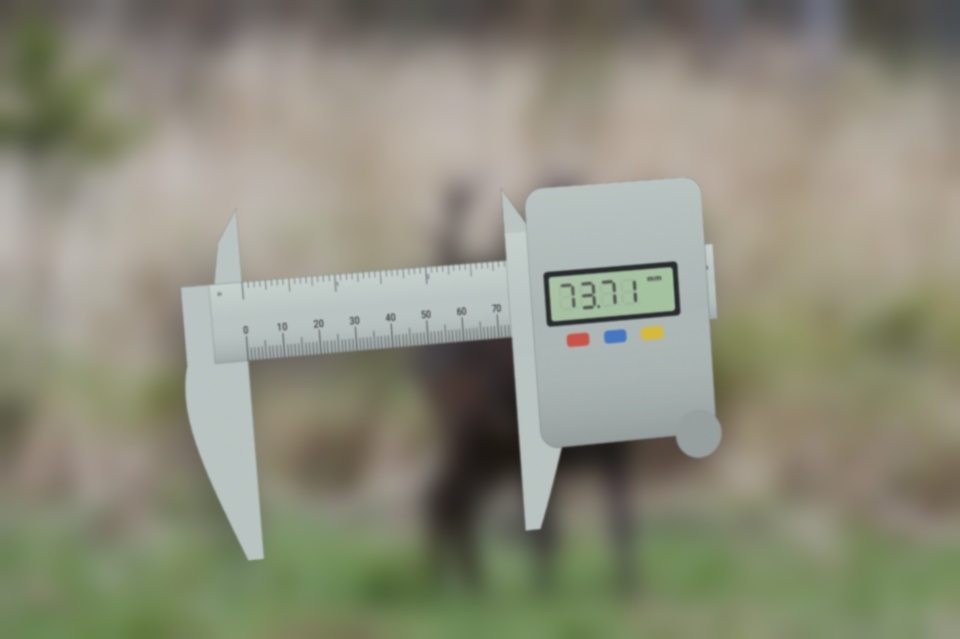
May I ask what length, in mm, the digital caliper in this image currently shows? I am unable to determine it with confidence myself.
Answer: 73.71 mm
